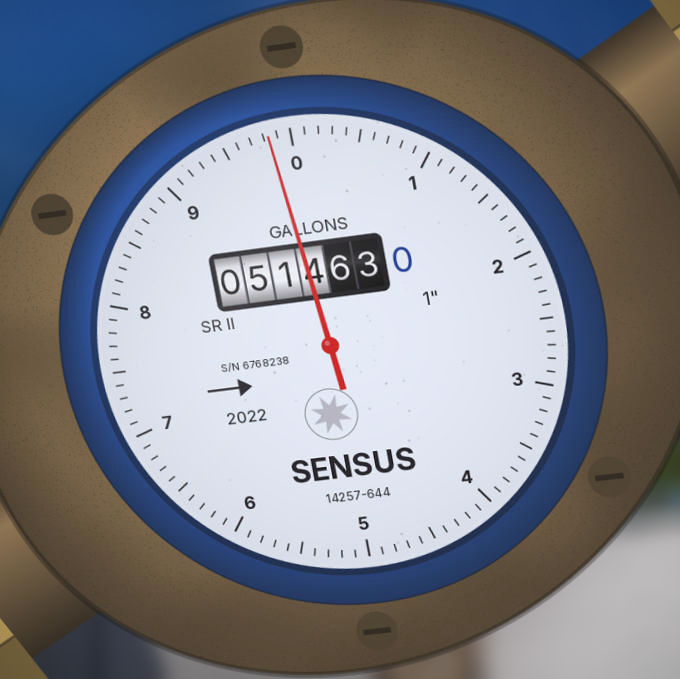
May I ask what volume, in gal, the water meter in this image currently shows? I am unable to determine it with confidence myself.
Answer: 514629.8 gal
